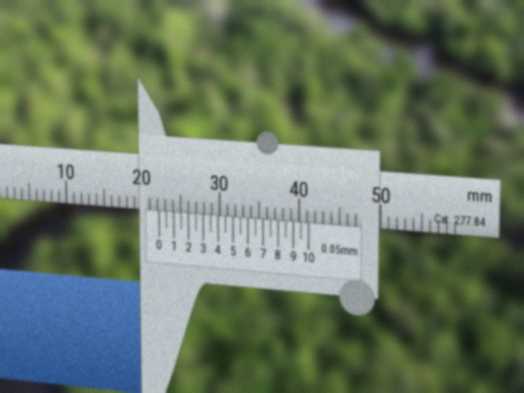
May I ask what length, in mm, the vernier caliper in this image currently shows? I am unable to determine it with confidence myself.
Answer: 22.2 mm
